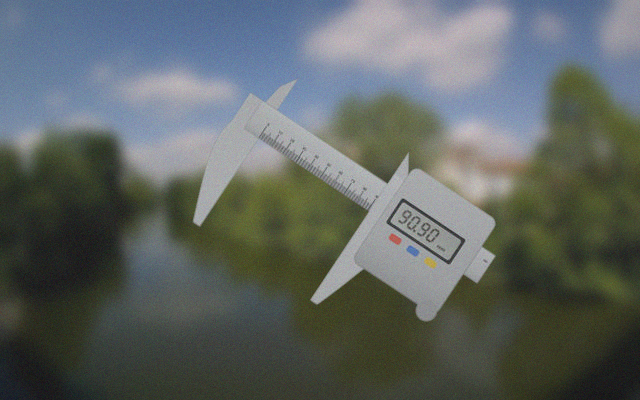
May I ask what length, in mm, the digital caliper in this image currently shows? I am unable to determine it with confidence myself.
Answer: 90.90 mm
